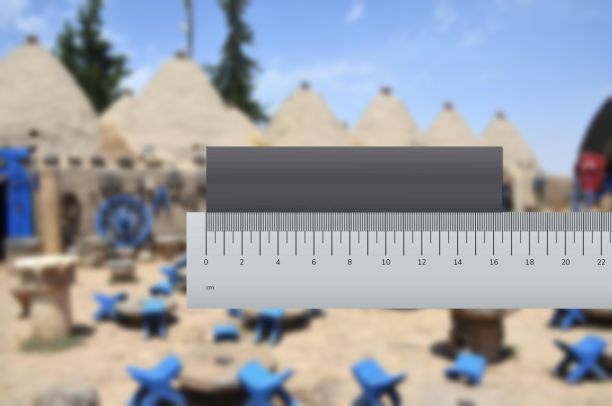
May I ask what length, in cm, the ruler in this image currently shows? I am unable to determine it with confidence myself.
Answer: 16.5 cm
